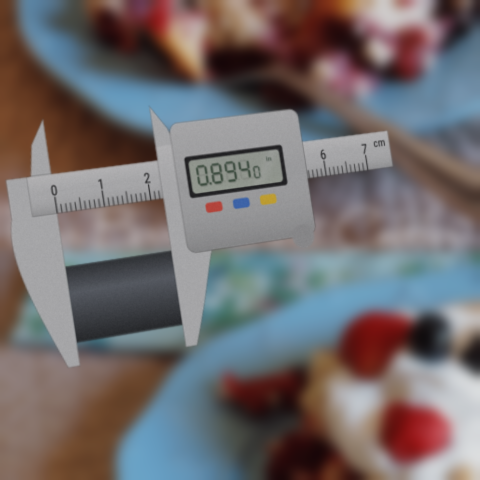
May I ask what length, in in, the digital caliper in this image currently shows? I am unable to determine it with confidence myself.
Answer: 0.8940 in
